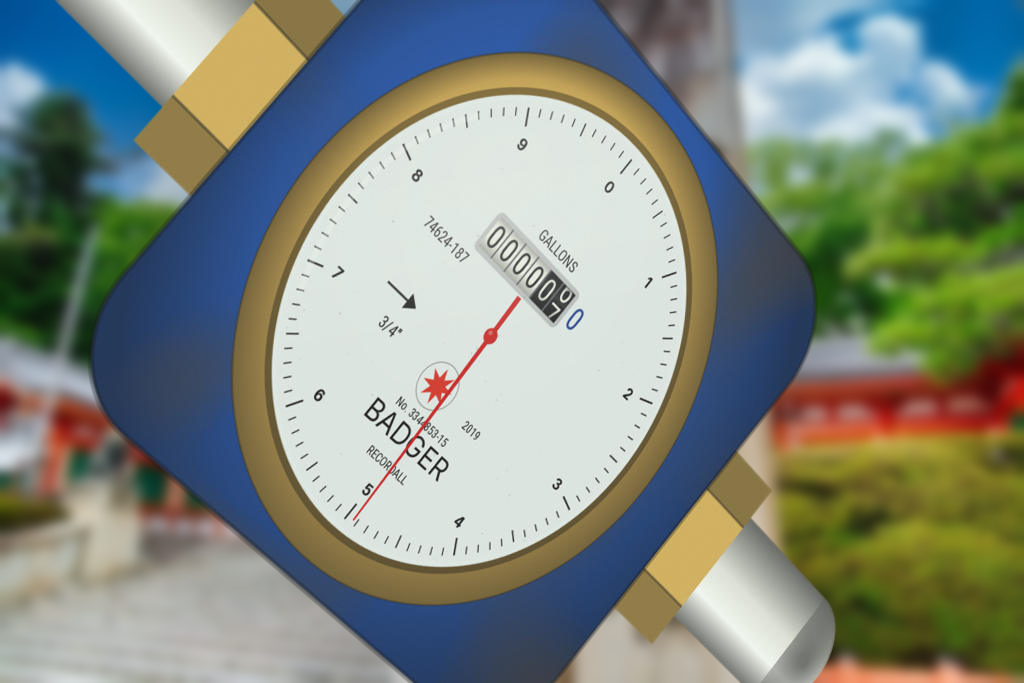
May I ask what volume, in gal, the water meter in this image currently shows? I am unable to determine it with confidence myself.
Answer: 64.9 gal
